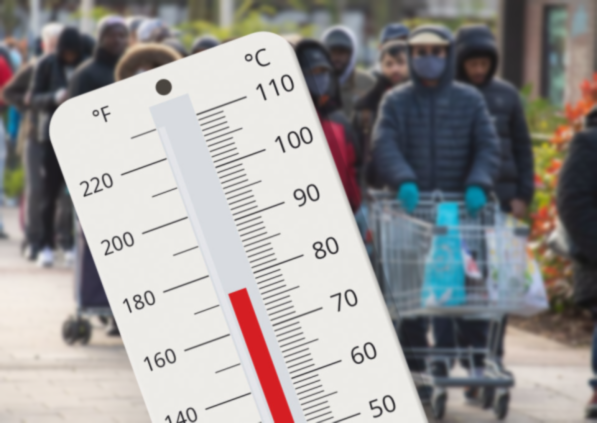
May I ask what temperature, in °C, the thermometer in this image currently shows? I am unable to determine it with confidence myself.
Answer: 78 °C
